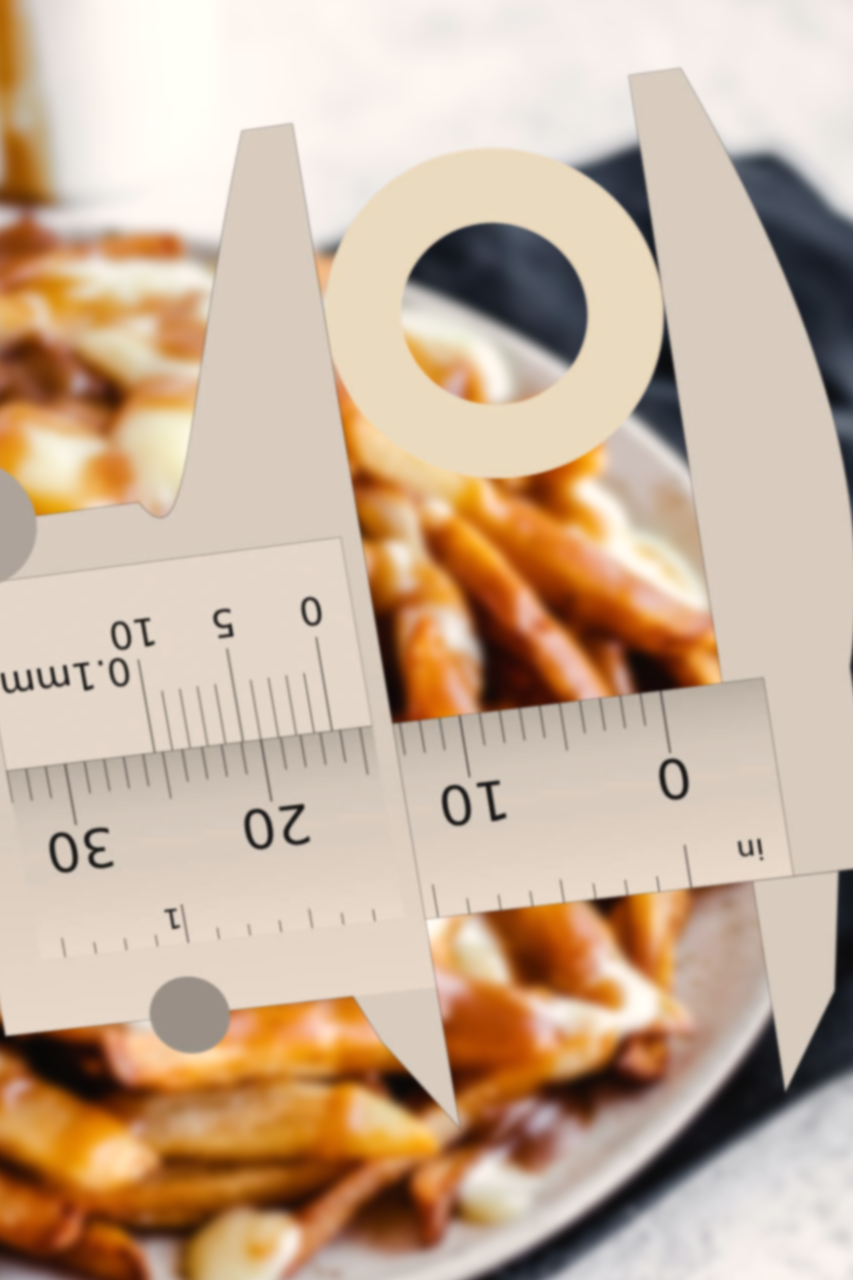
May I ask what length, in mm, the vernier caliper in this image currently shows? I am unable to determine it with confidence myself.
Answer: 16.4 mm
